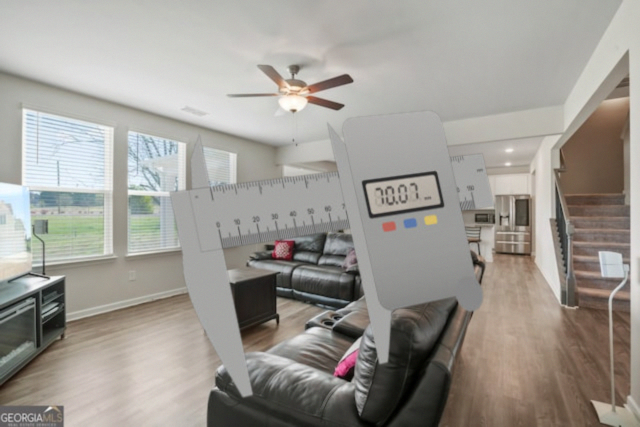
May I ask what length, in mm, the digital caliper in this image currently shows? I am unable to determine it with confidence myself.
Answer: 70.07 mm
